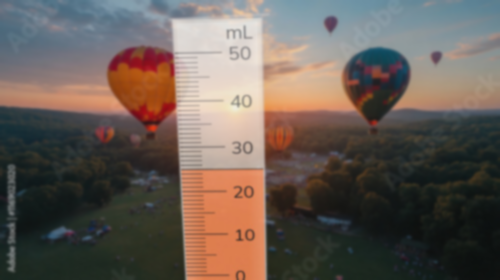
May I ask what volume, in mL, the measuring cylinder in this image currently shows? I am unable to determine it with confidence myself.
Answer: 25 mL
